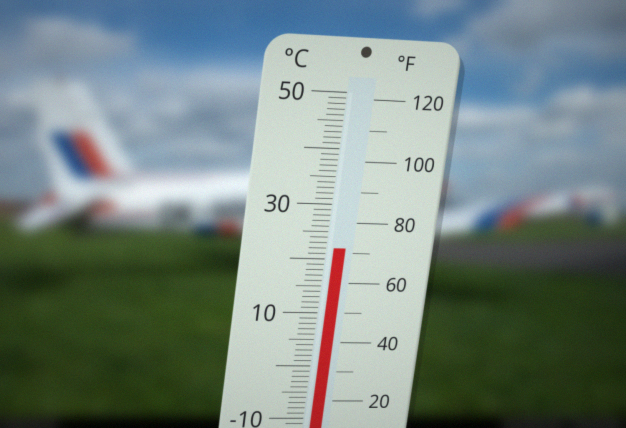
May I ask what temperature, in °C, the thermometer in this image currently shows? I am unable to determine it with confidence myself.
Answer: 22 °C
